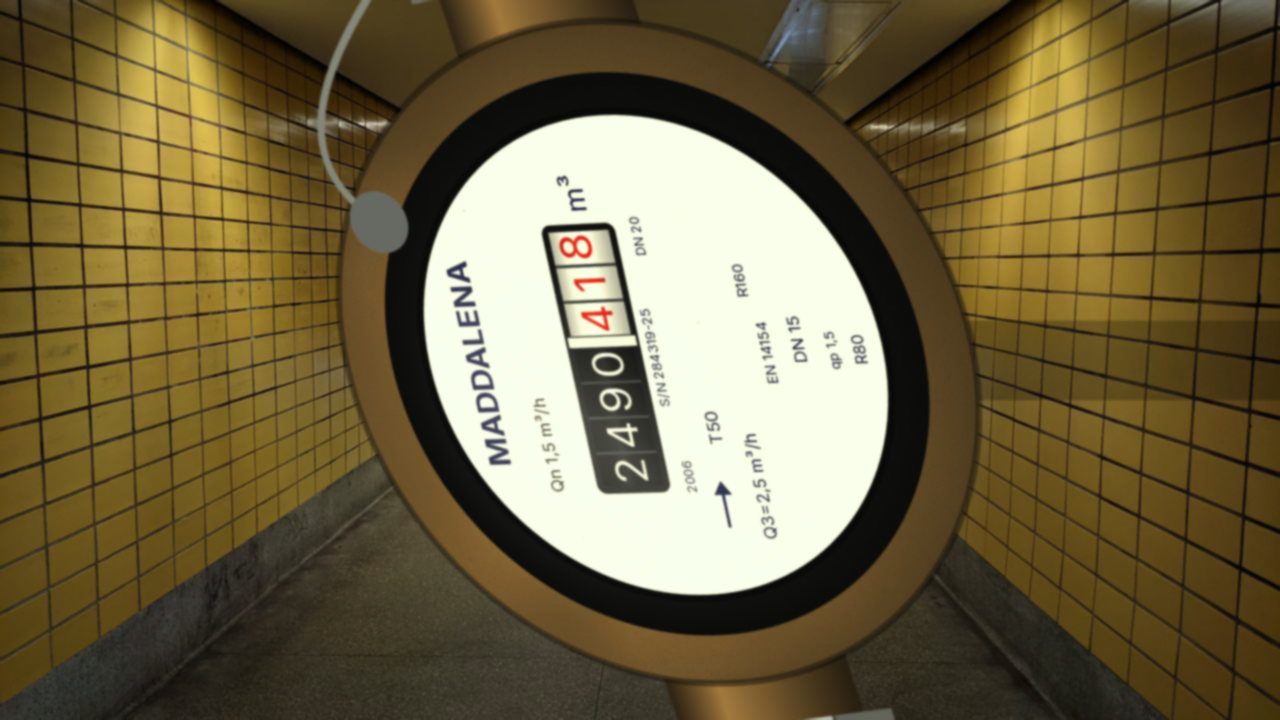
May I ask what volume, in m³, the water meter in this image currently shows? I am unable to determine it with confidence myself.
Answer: 2490.418 m³
